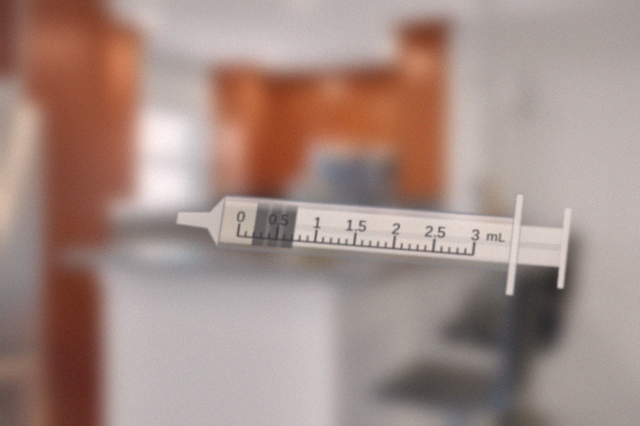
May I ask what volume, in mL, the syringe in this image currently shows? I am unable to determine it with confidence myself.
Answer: 0.2 mL
